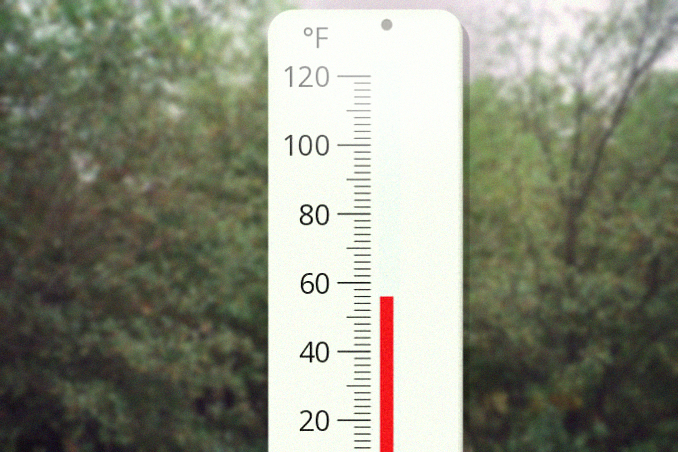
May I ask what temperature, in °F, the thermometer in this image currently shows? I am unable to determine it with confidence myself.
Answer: 56 °F
